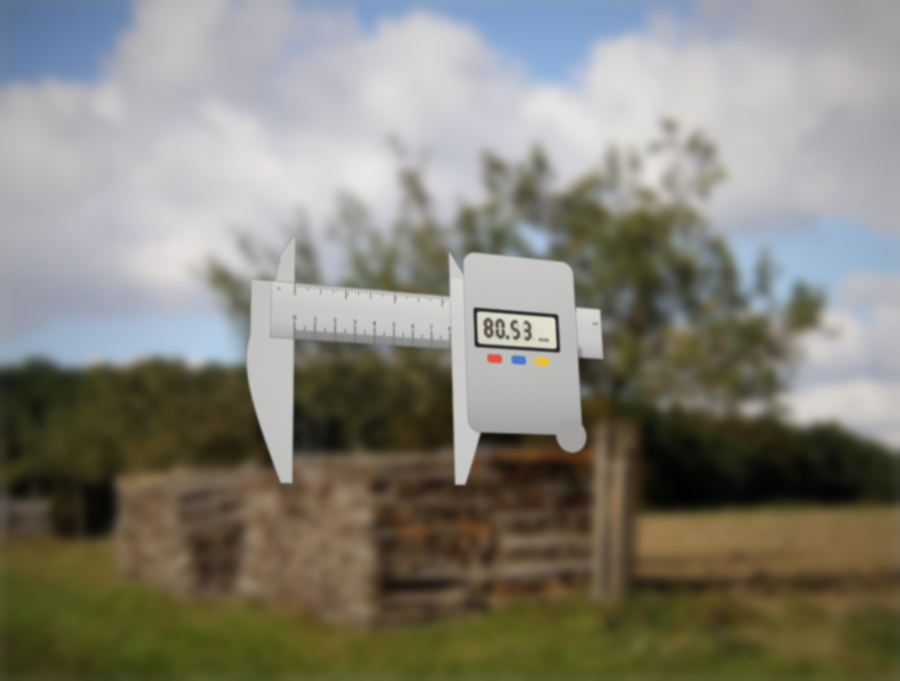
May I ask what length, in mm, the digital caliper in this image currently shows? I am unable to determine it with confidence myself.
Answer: 80.53 mm
